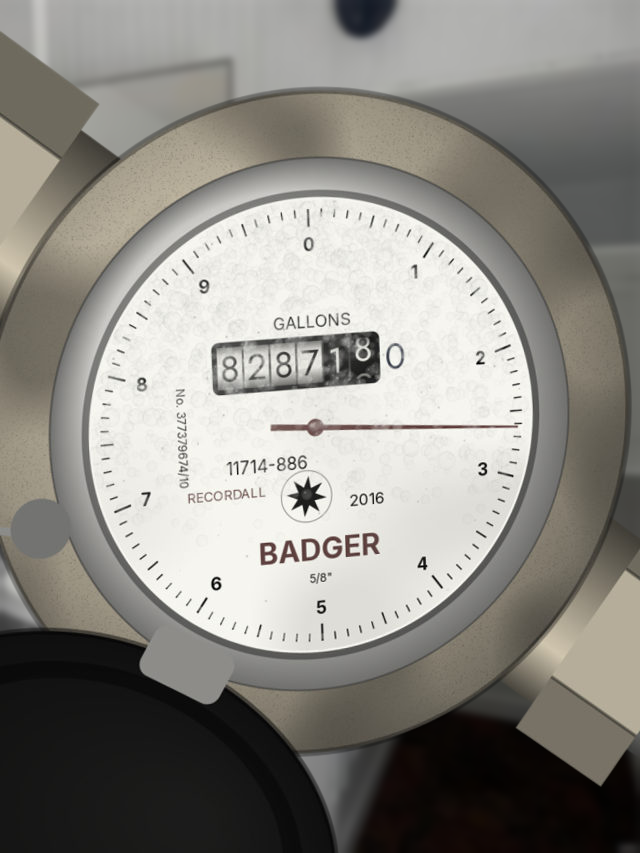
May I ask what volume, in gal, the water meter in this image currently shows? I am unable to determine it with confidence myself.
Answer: 8287182.6 gal
